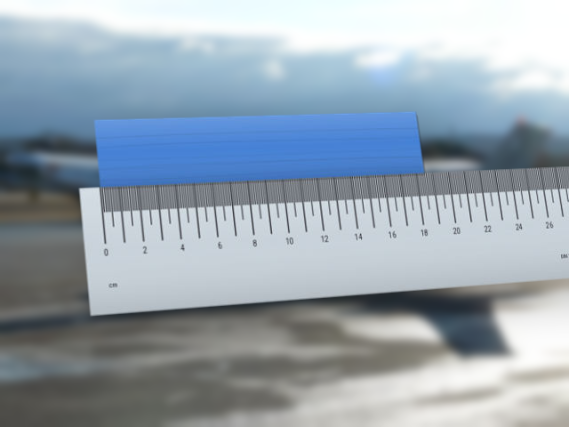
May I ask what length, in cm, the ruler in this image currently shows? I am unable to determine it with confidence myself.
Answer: 18.5 cm
